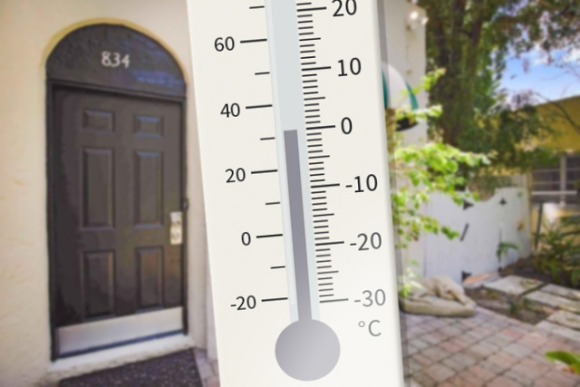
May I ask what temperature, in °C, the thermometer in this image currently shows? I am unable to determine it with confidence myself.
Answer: 0 °C
